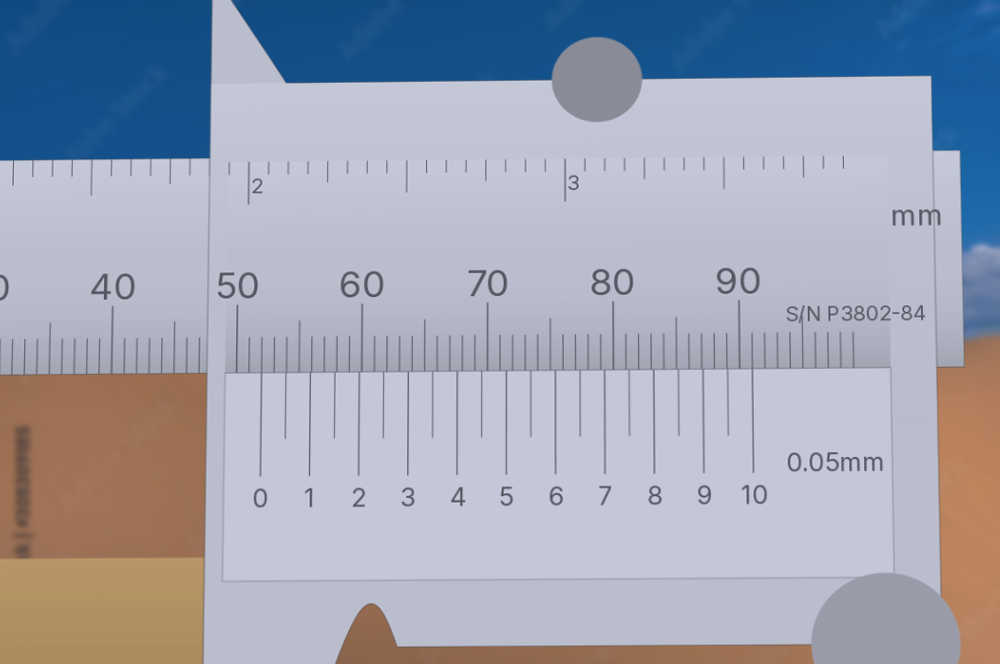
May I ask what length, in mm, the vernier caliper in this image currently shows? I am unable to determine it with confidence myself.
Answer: 52.0 mm
